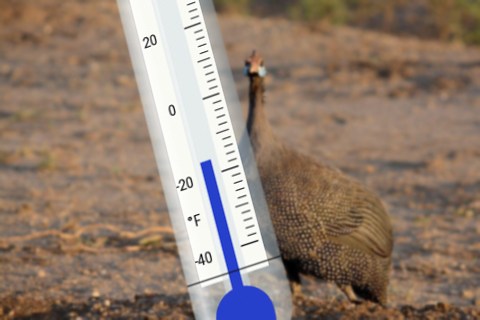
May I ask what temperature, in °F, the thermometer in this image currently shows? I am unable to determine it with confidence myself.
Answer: -16 °F
